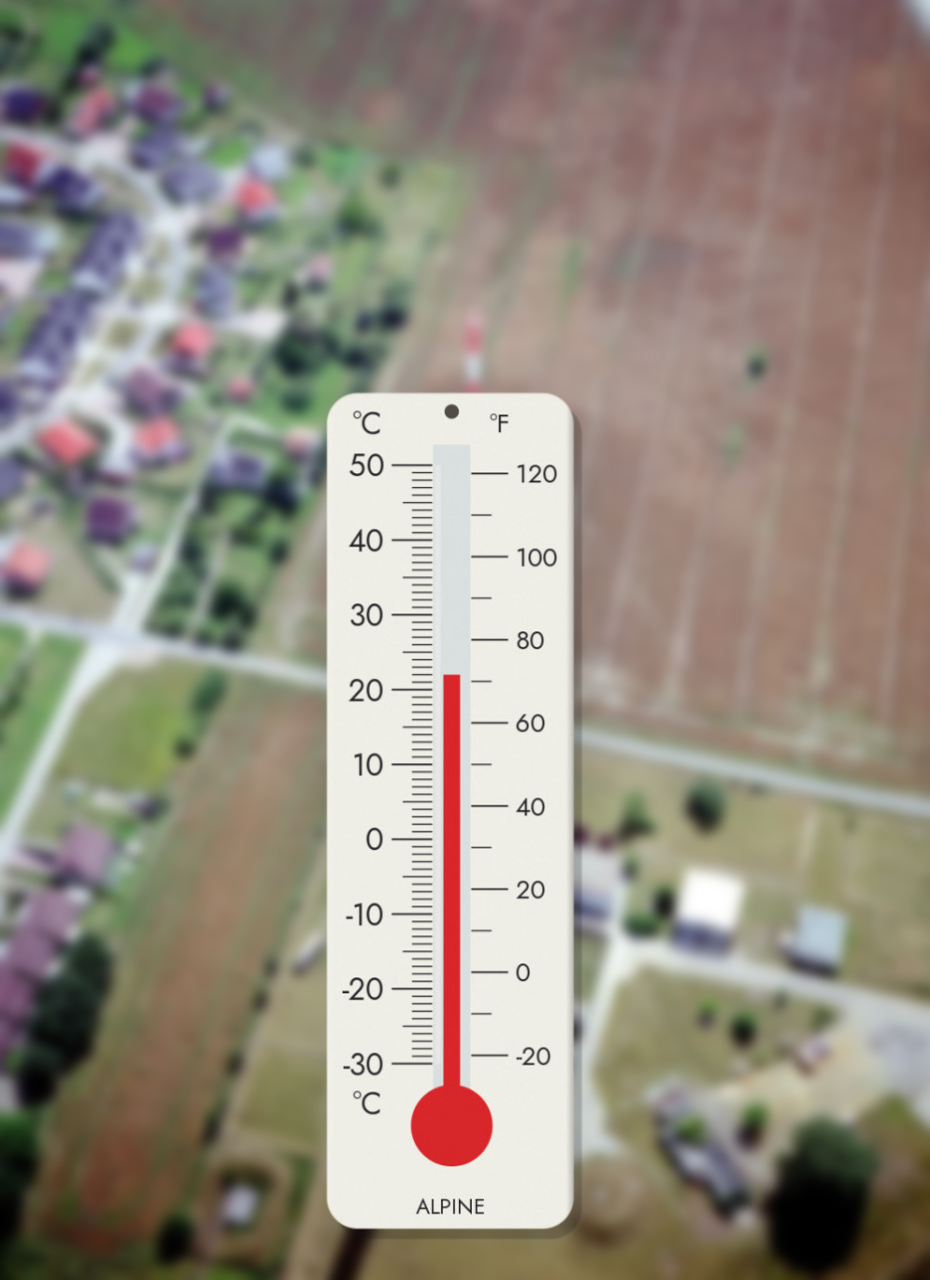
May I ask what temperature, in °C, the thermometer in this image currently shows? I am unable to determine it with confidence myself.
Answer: 22 °C
